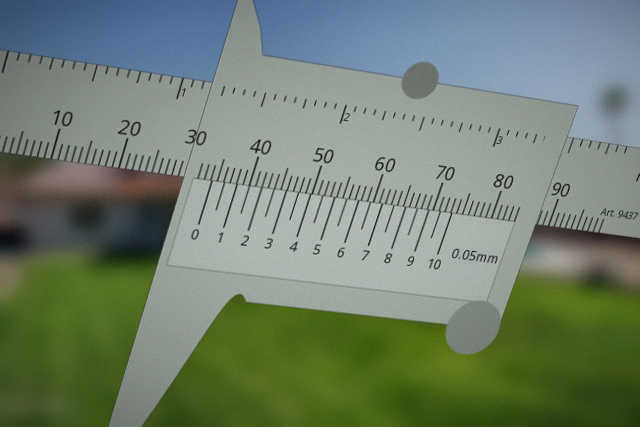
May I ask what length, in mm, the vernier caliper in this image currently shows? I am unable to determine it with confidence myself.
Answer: 34.2 mm
